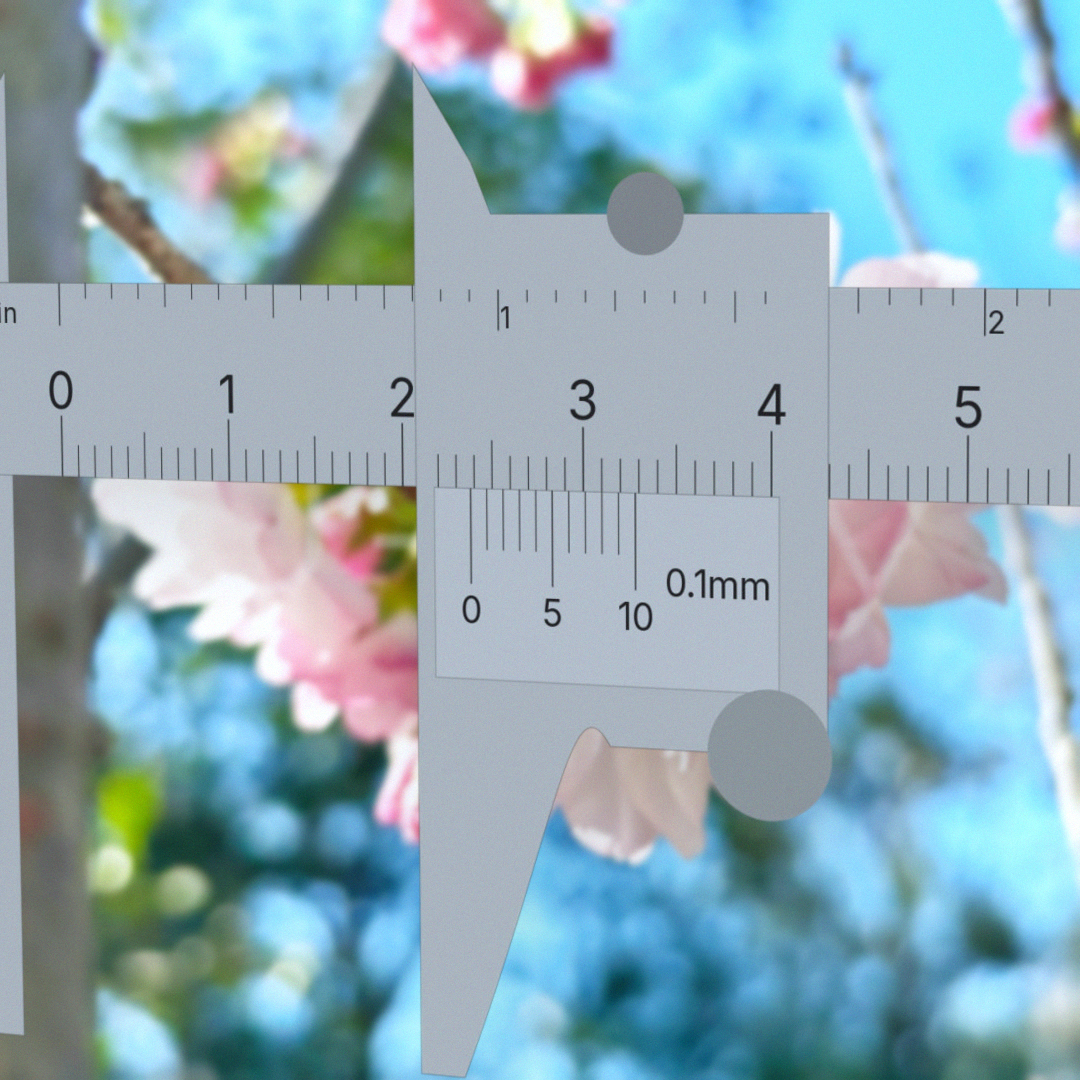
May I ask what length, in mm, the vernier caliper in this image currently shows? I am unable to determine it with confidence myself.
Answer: 23.8 mm
